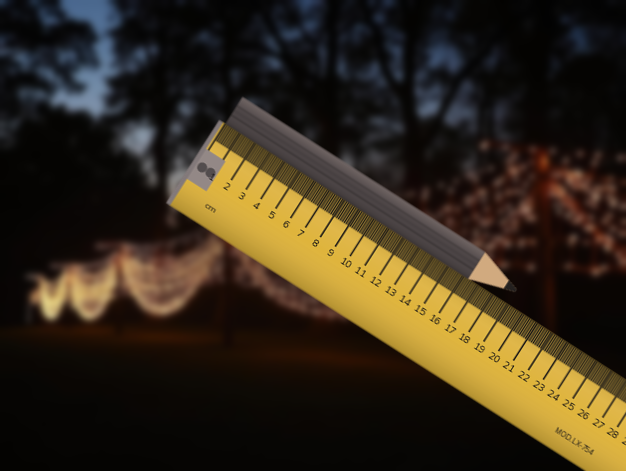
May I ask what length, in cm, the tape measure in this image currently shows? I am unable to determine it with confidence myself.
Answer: 19 cm
